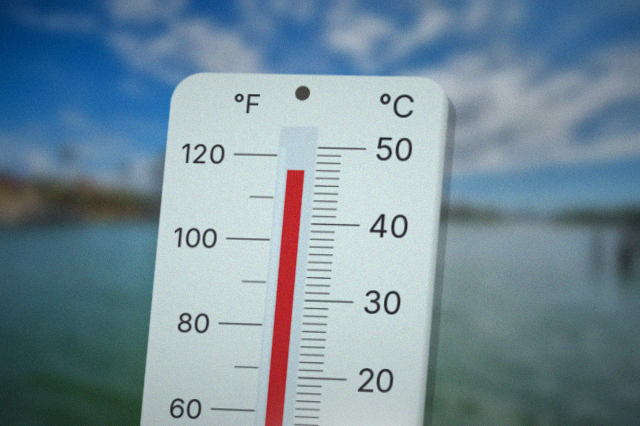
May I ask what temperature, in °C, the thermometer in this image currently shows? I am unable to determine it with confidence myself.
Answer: 47 °C
